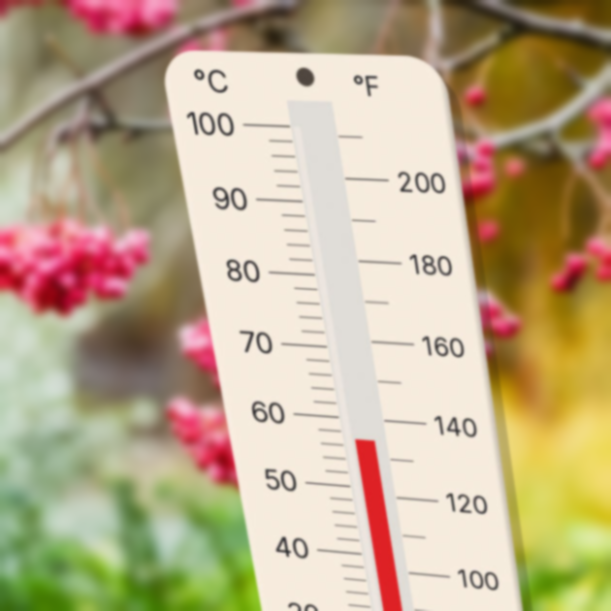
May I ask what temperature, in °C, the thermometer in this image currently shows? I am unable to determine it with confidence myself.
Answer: 57 °C
